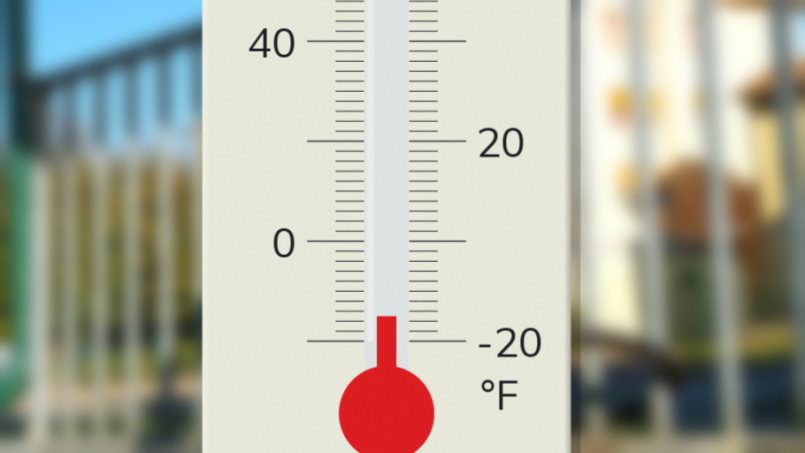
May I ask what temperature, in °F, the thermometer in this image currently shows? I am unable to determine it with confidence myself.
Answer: -15 °F
